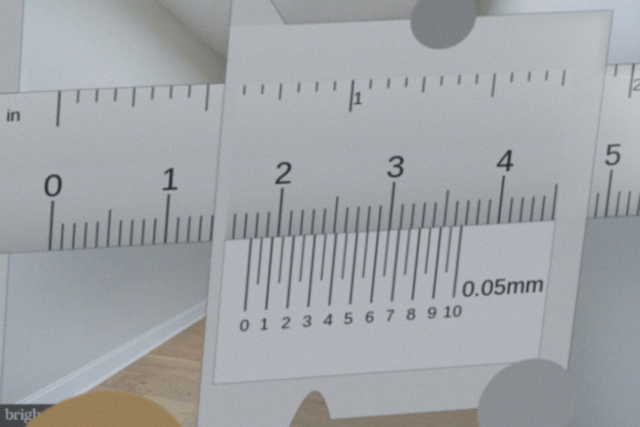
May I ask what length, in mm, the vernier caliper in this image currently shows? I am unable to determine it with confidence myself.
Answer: 17.6 mm
